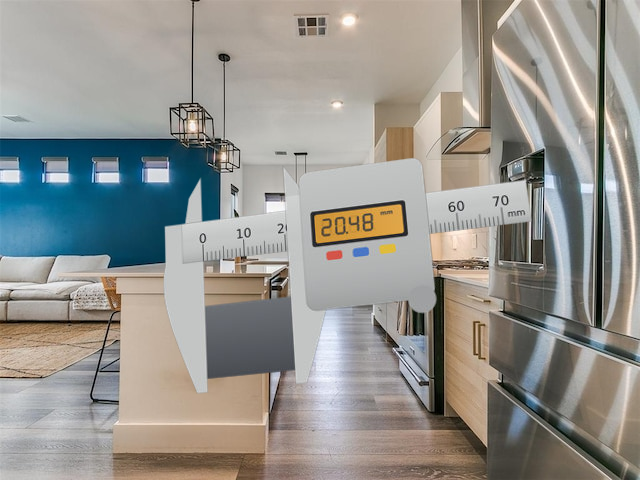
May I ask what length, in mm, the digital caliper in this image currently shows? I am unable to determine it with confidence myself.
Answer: 20.48 mm
